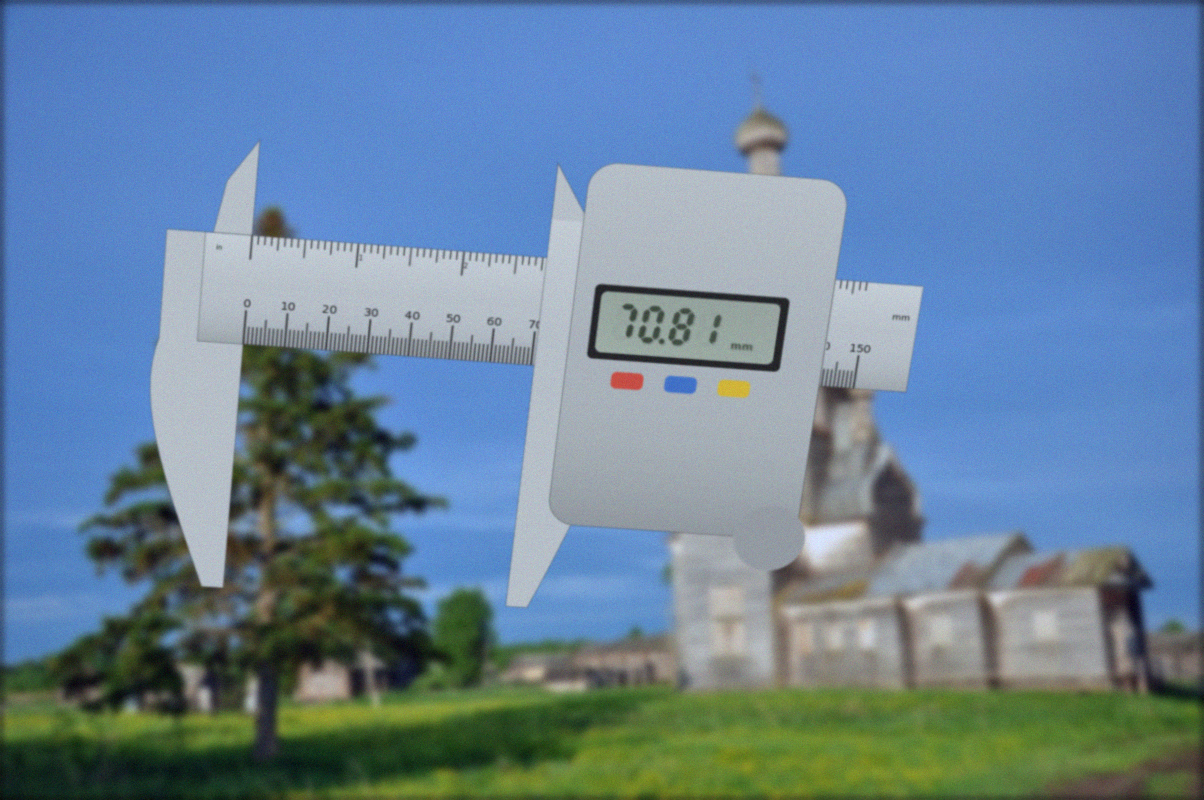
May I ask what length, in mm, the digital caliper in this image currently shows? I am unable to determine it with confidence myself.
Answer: 70.81 mm
